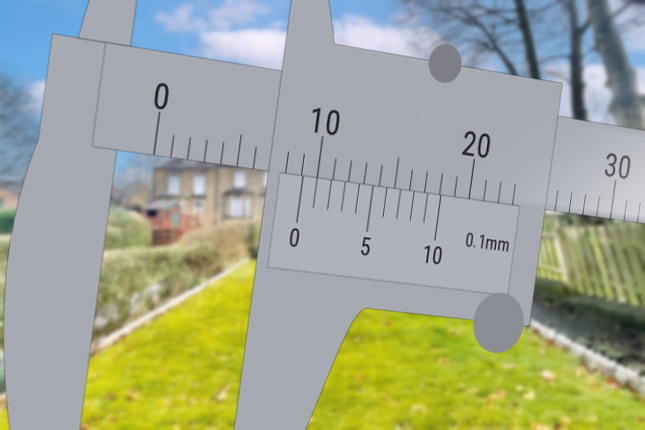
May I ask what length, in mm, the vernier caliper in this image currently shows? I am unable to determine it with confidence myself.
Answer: 9.1 mm
